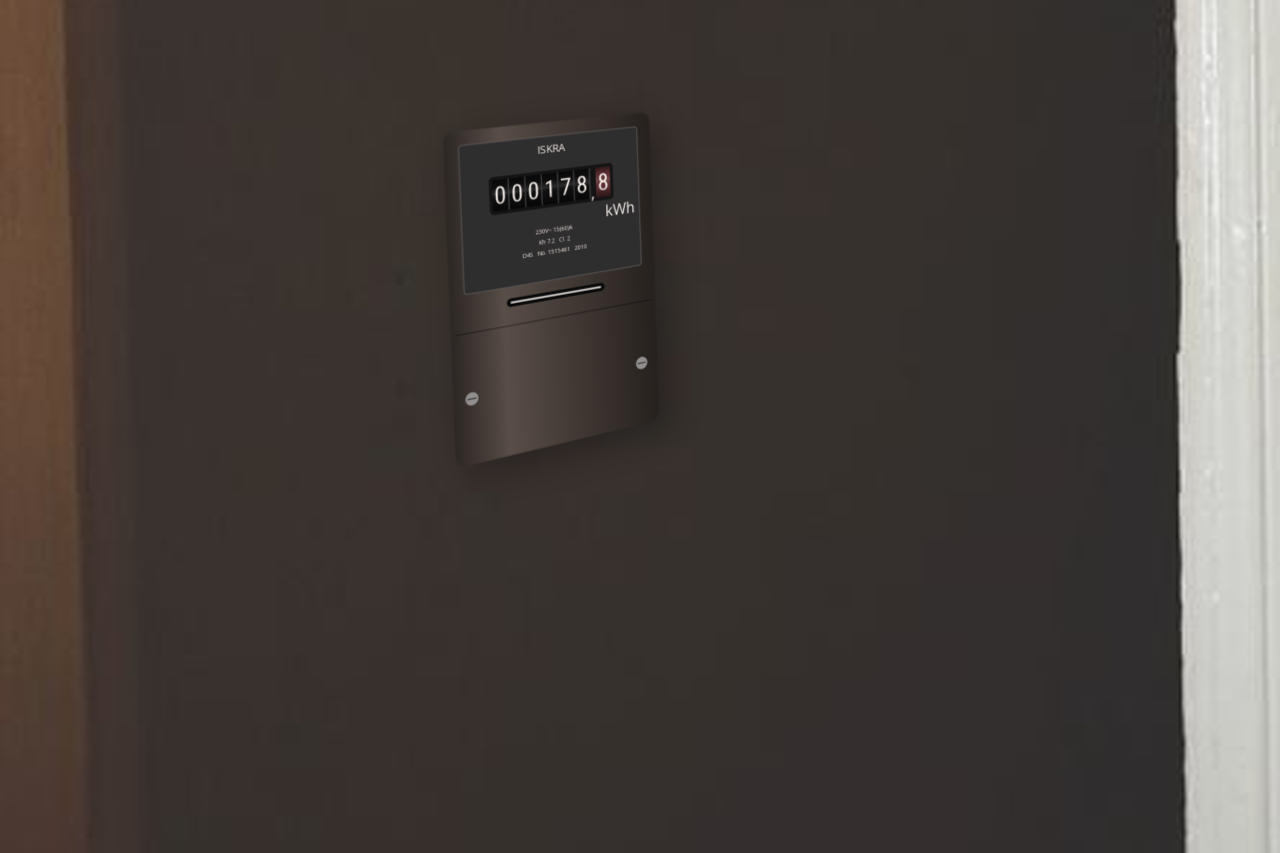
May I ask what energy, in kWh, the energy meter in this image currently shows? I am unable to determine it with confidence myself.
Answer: 178.8 kWh
